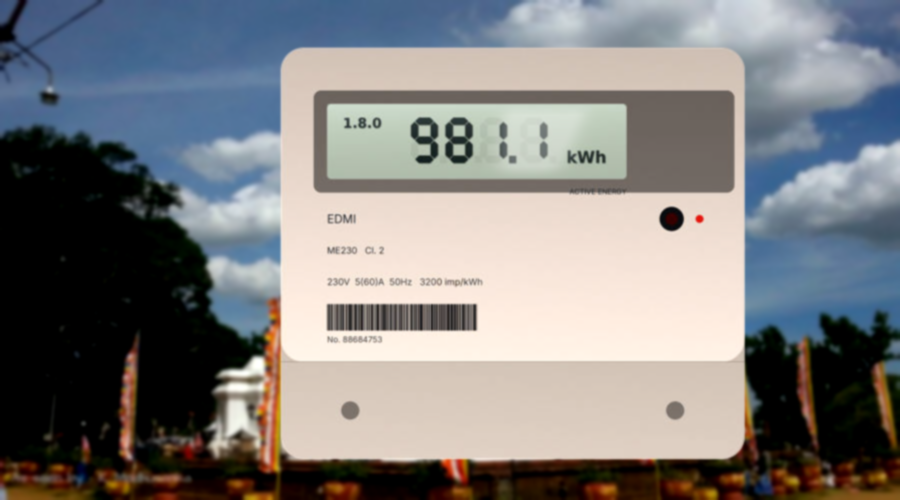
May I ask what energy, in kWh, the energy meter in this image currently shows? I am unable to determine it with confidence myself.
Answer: 981.1 kWh
